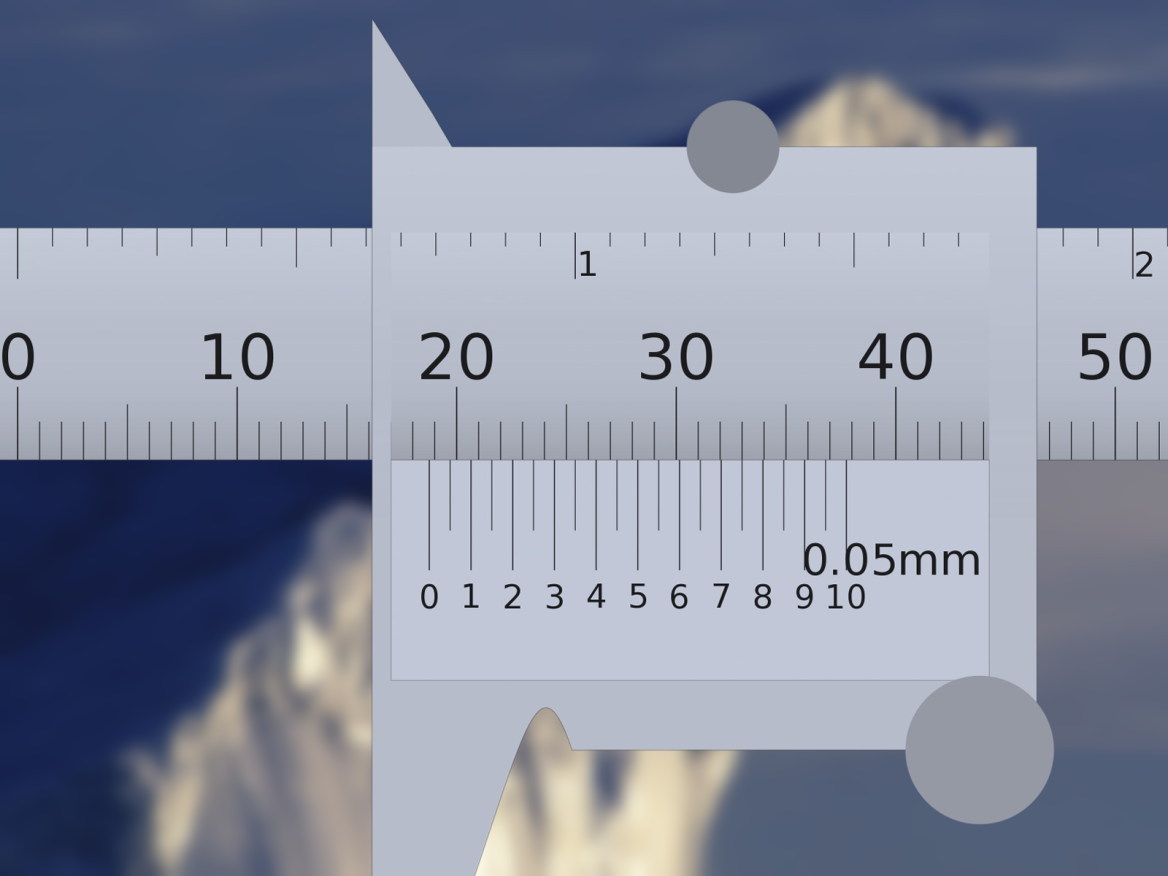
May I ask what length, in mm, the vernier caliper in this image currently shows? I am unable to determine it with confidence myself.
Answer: 18.75 mm
